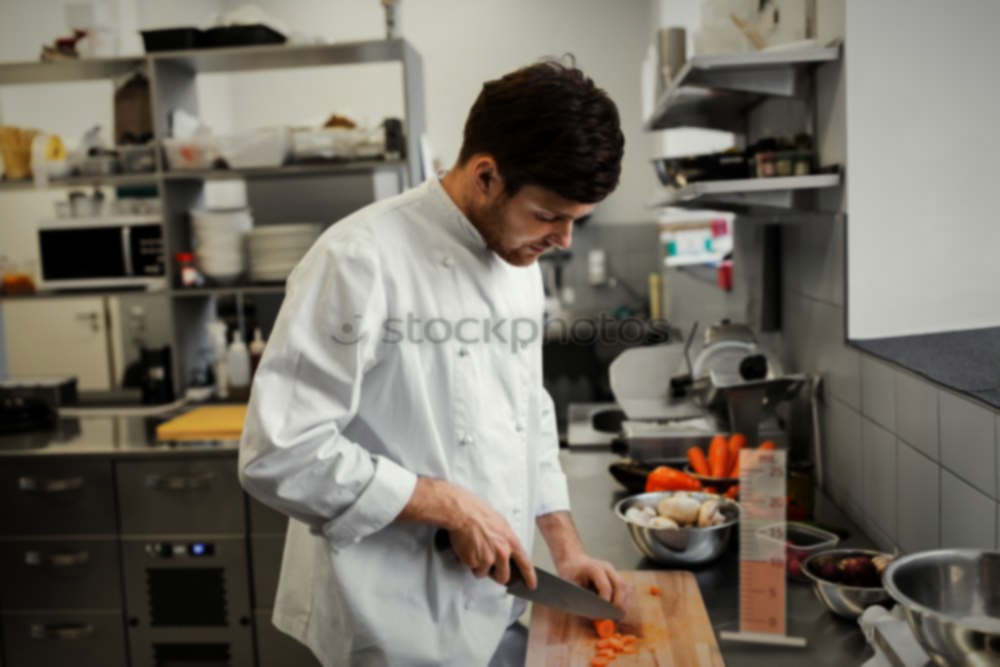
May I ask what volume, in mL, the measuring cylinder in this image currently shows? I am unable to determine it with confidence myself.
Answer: 10 mL
